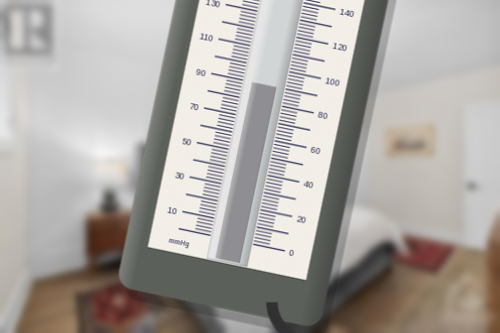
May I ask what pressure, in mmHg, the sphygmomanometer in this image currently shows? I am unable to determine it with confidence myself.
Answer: 90 mmHg
